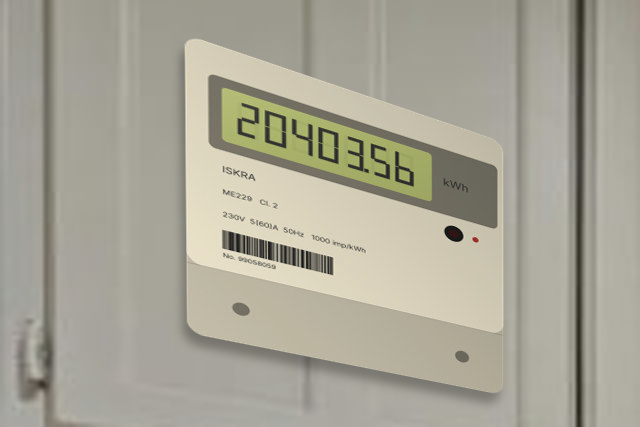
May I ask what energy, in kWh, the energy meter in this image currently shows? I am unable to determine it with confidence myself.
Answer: 20403.56 kWh
